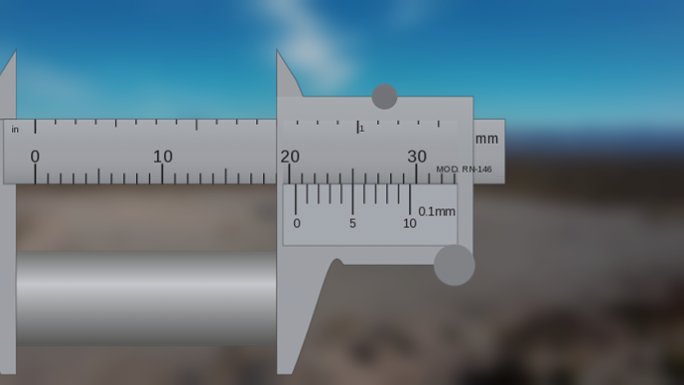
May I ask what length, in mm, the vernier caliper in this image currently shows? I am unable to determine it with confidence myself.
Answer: 20.5 mm
